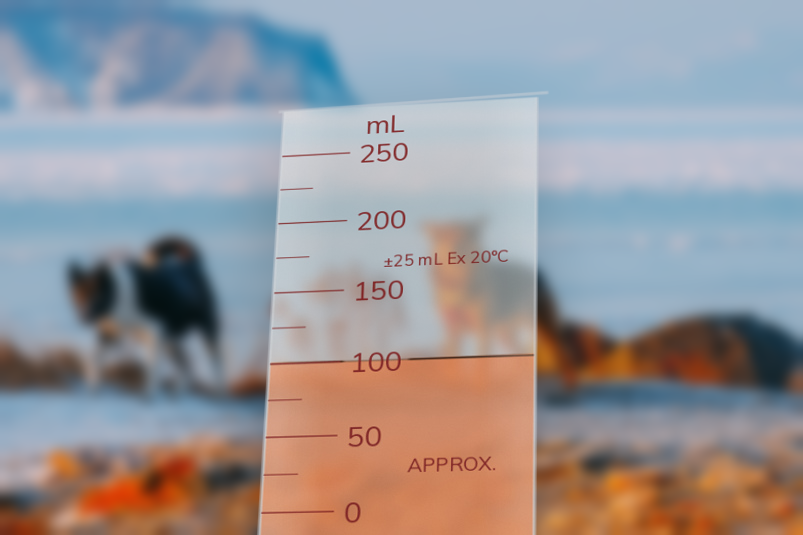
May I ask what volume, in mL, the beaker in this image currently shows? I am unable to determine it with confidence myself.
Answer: 100 mL
